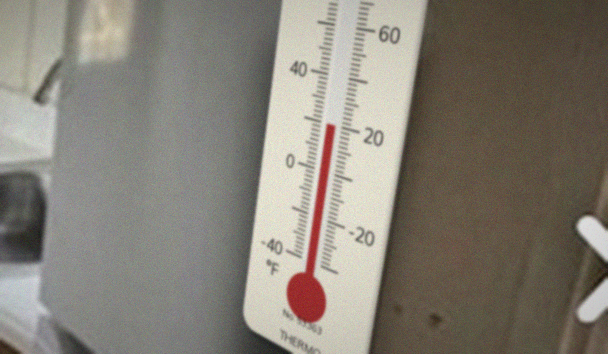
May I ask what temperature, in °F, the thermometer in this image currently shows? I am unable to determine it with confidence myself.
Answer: 20 °F
